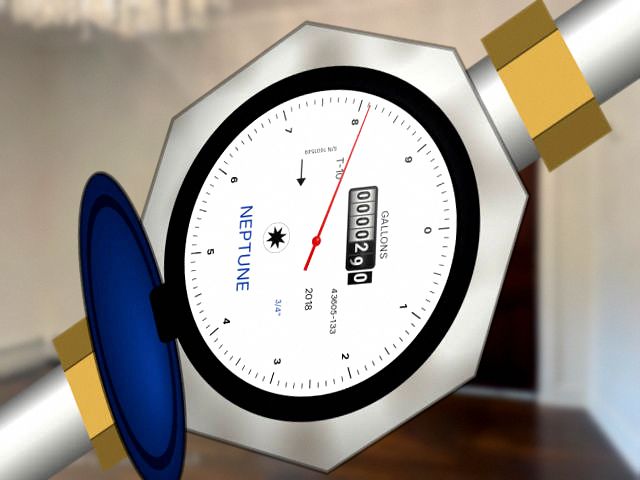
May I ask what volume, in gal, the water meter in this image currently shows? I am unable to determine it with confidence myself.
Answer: 288.1 gal
